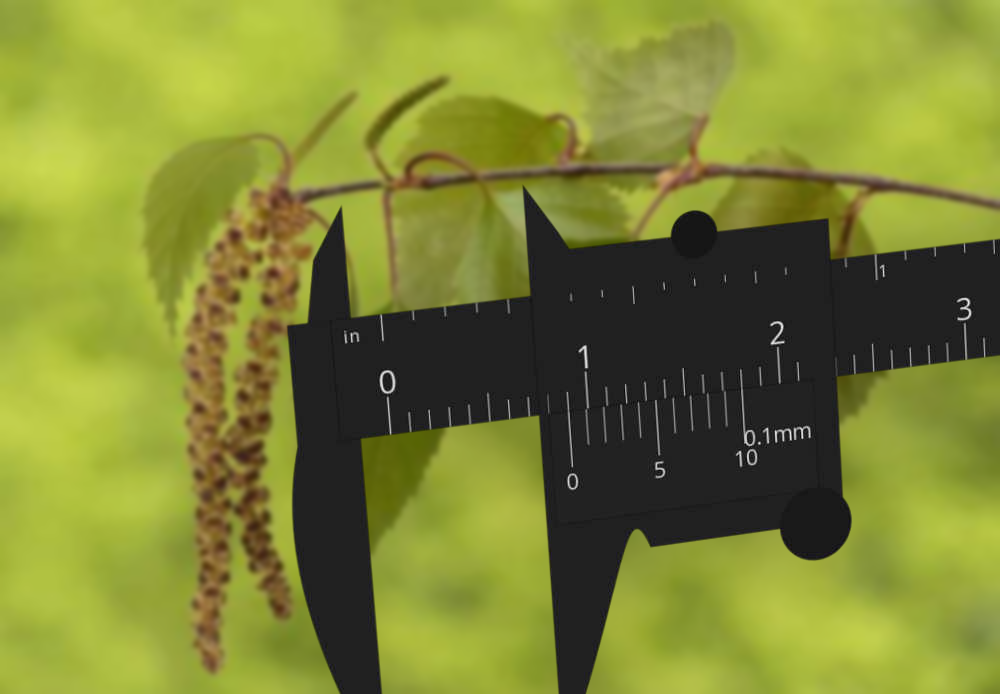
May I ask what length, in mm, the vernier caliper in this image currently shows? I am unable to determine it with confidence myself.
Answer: 9.0 mm
